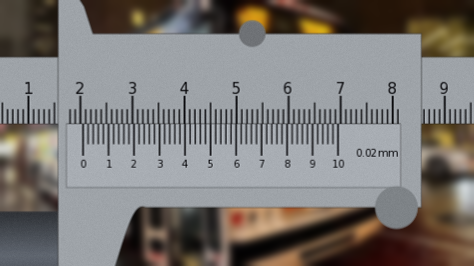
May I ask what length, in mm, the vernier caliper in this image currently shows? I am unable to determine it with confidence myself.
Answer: 20.5 mm
